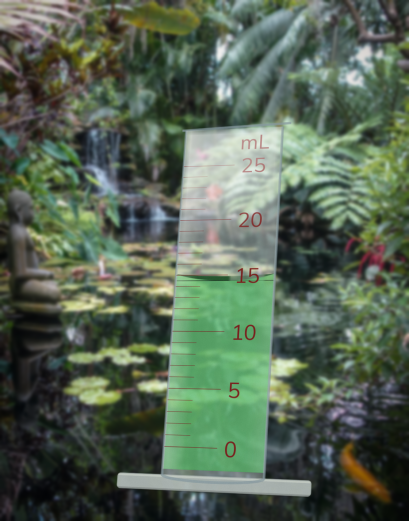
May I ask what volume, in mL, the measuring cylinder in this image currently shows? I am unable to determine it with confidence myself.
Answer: 14.5 mL
